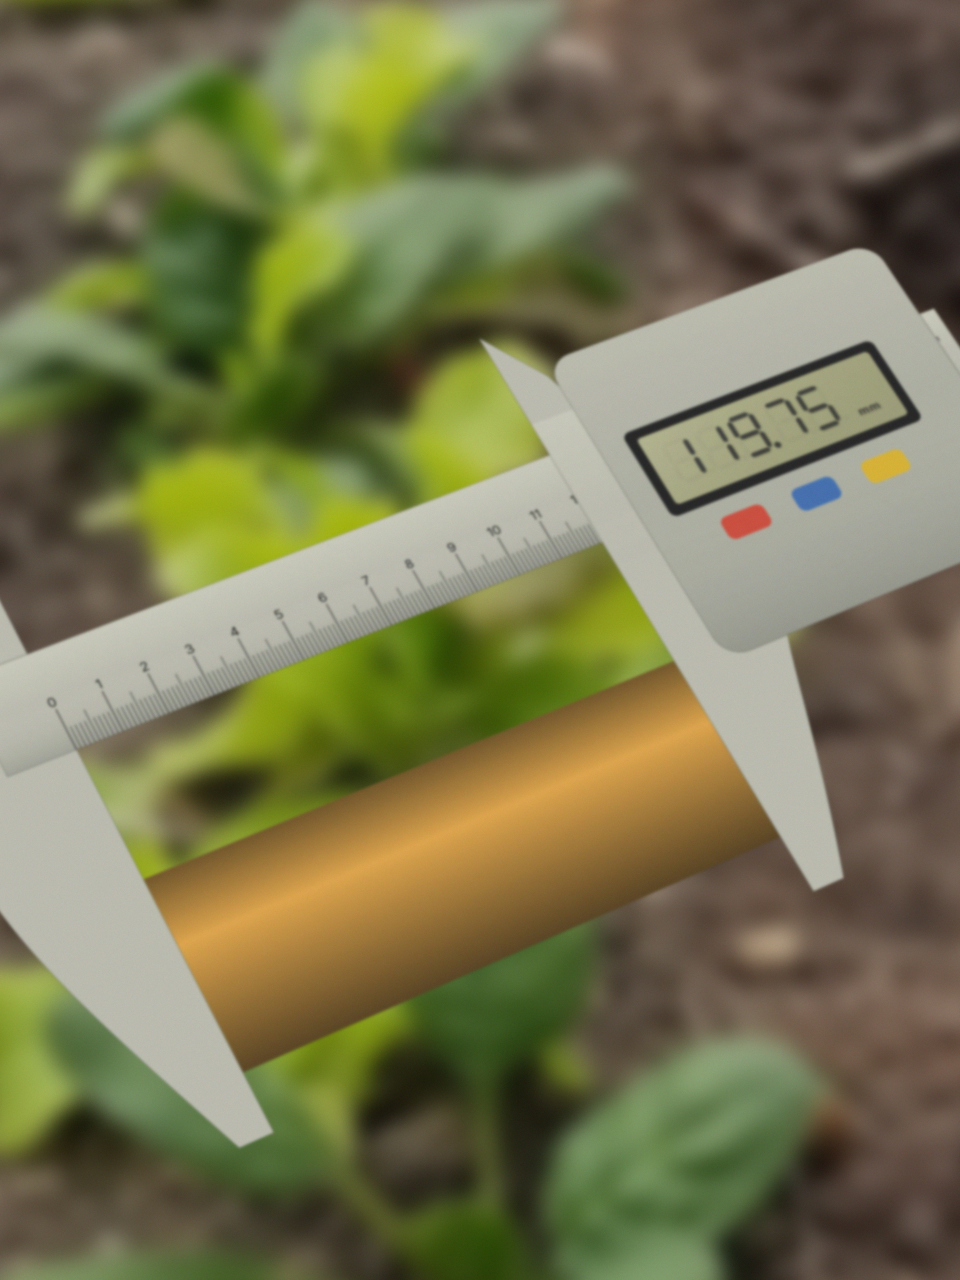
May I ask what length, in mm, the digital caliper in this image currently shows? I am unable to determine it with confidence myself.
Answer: 119.75 mm
